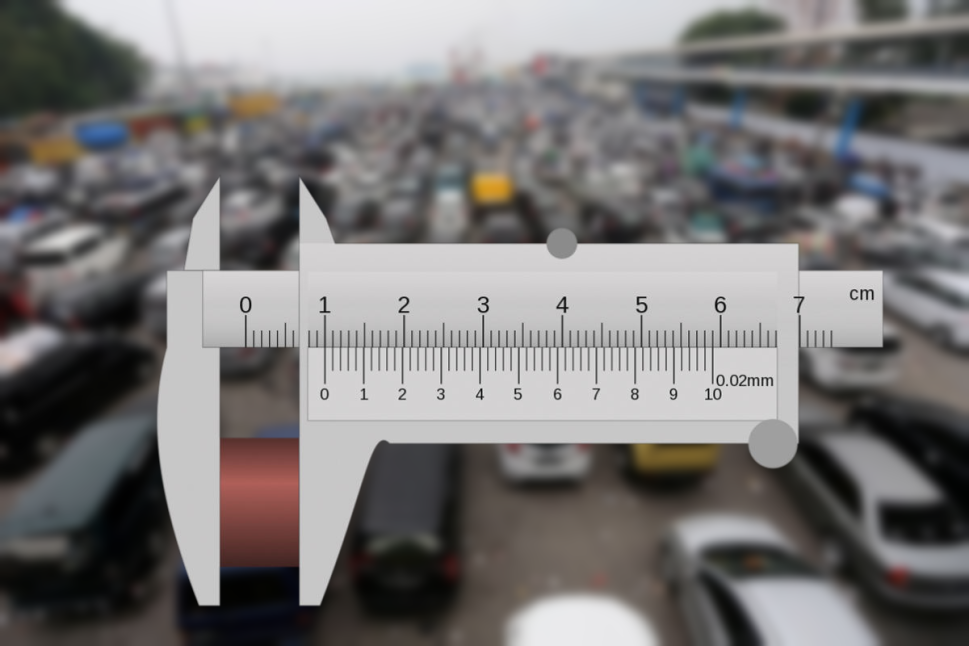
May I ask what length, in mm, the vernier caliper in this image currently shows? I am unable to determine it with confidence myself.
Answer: 10.0 mm
